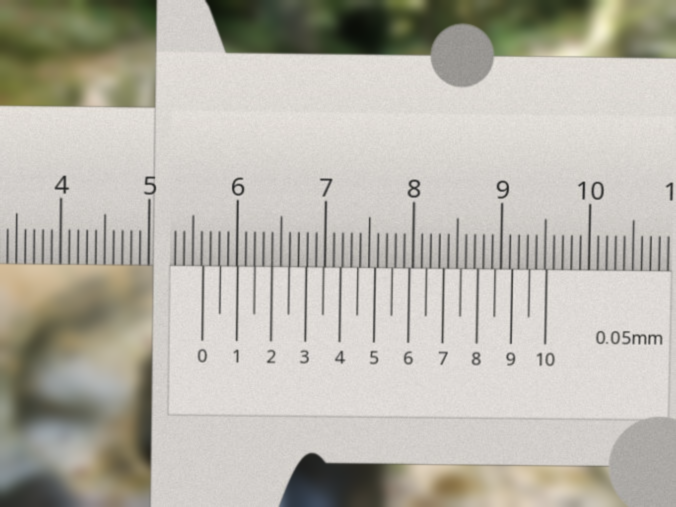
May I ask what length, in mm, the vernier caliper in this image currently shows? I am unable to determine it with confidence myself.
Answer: 56.2 mm
